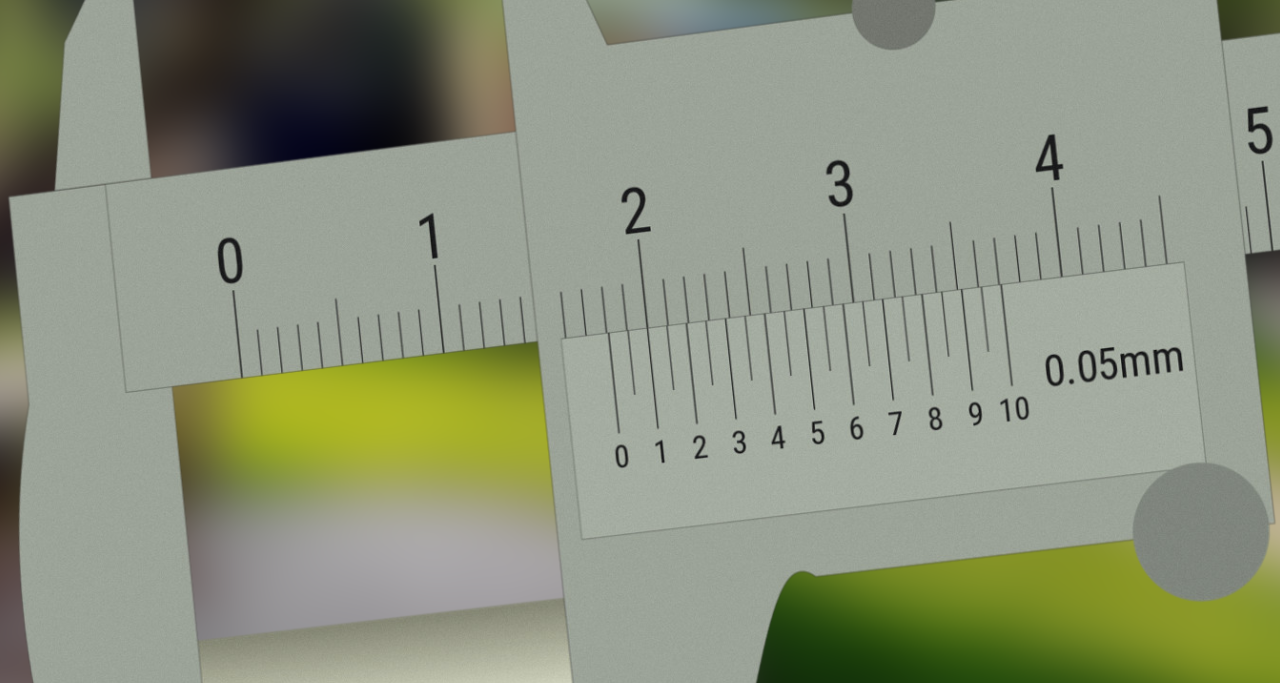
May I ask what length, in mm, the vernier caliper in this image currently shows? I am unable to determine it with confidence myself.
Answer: 18.1 mm
